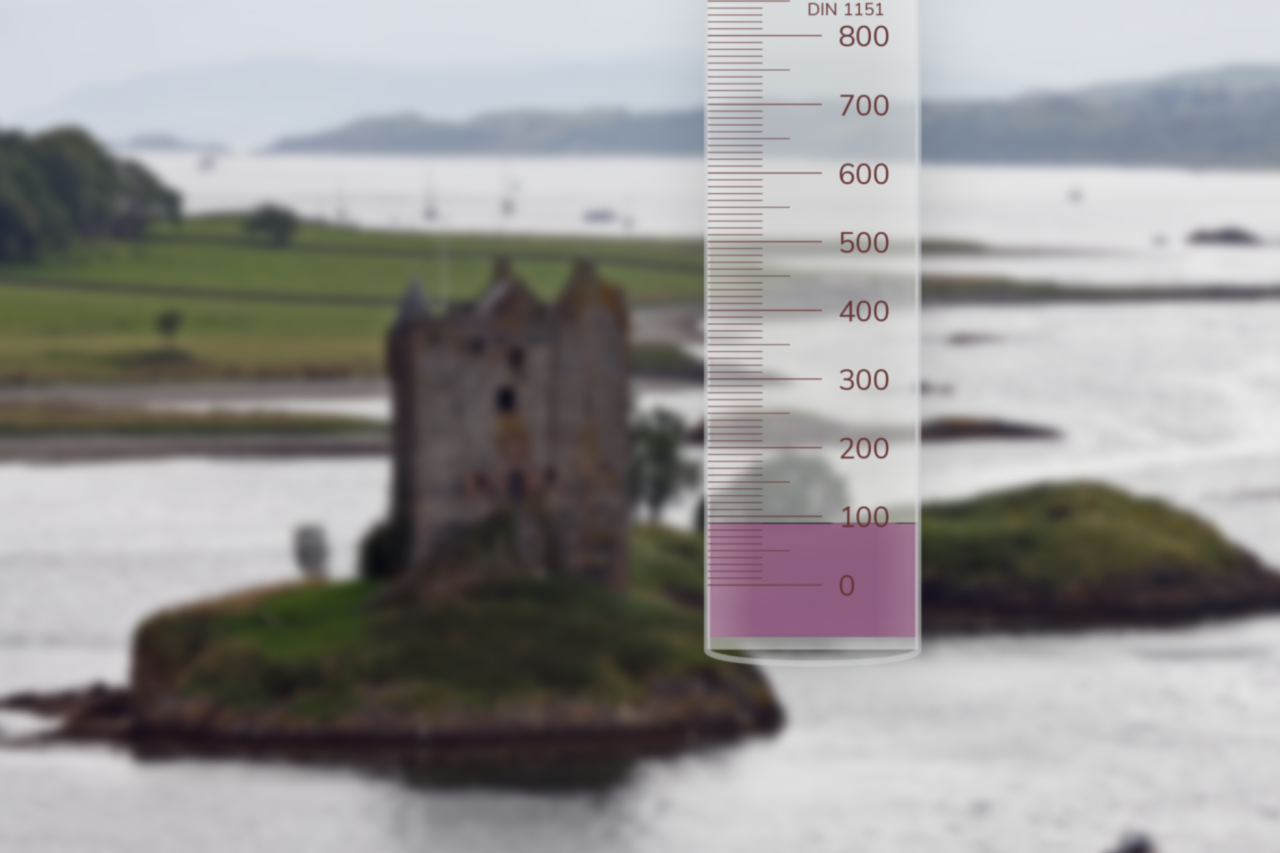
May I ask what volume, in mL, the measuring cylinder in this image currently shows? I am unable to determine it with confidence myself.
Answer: 90 mL
